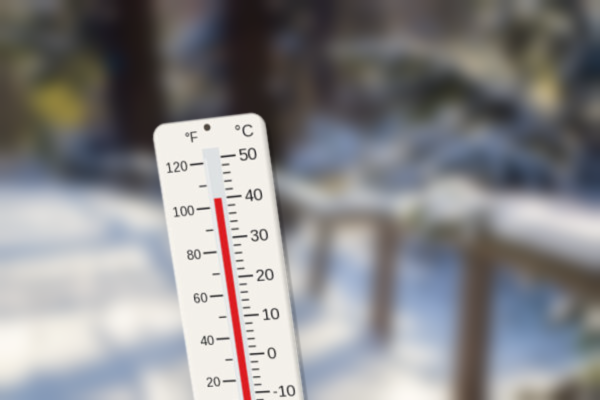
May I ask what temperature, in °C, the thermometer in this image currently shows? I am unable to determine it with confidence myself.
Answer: 40 °C
